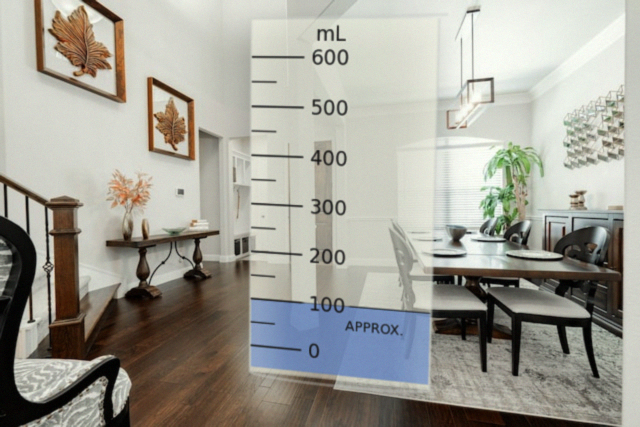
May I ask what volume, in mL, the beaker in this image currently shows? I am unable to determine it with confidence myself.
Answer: 100 mL
